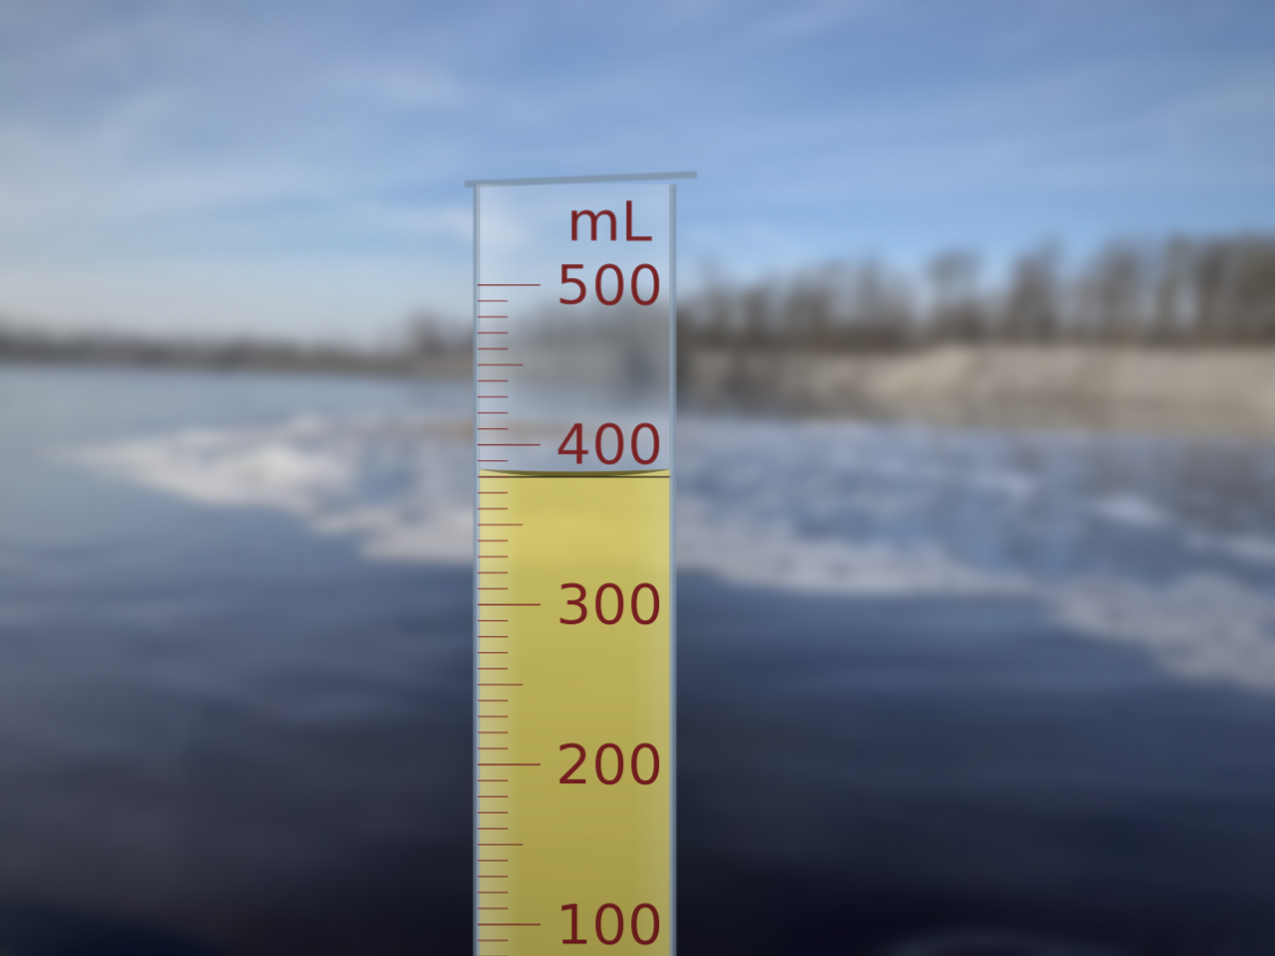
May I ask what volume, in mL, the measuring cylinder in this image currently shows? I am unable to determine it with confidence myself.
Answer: 380 mL
